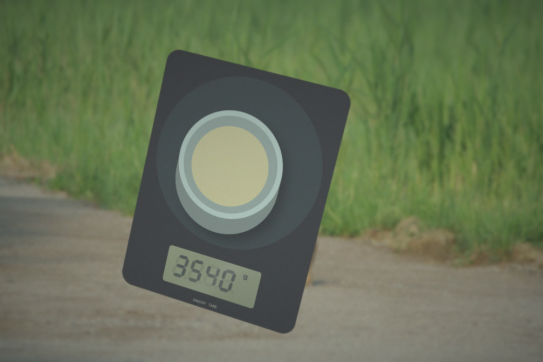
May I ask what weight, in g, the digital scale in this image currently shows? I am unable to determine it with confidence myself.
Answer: 3540 g
